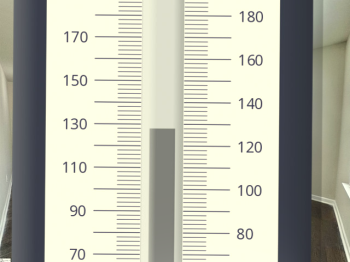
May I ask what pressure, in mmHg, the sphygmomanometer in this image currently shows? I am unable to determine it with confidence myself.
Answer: 128 mmHg
